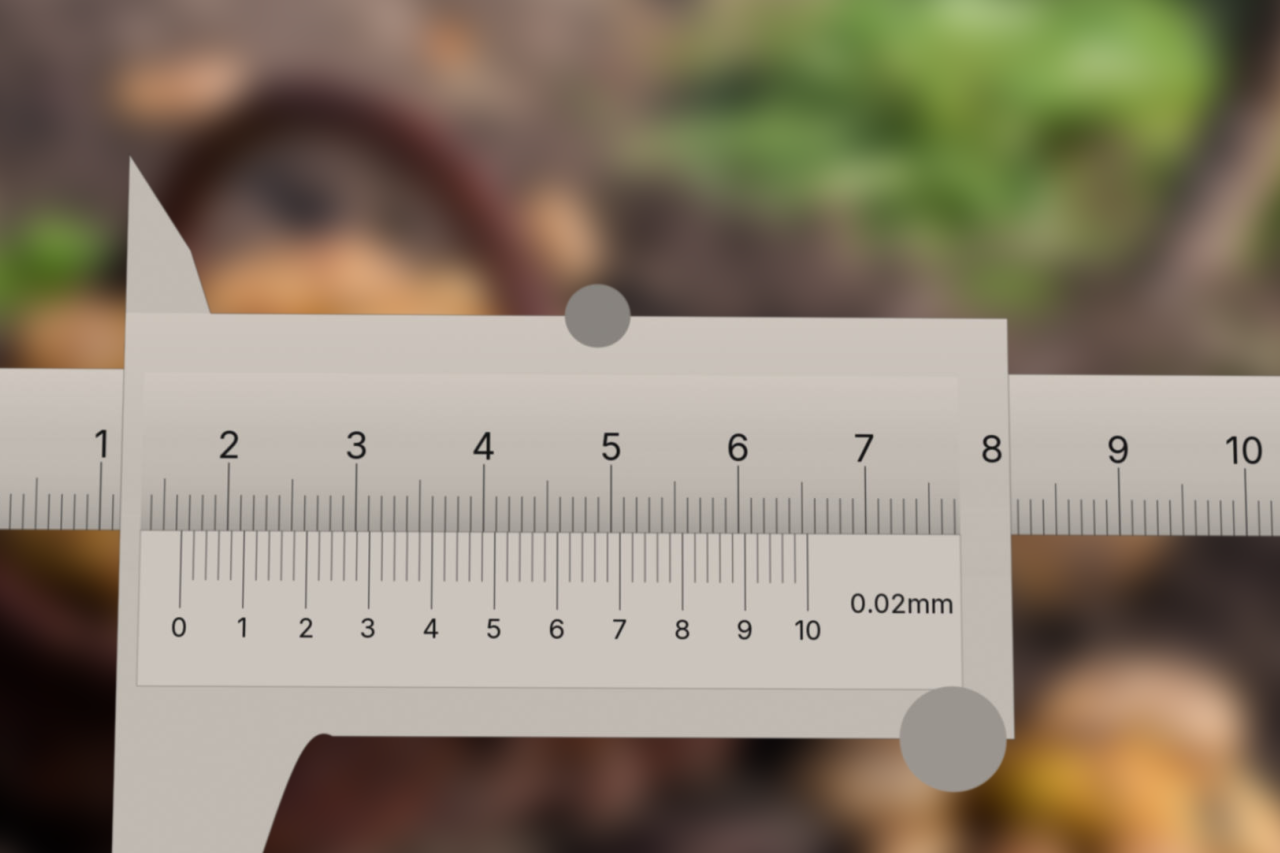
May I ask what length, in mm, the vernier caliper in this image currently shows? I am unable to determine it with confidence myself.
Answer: 16.4 mm
